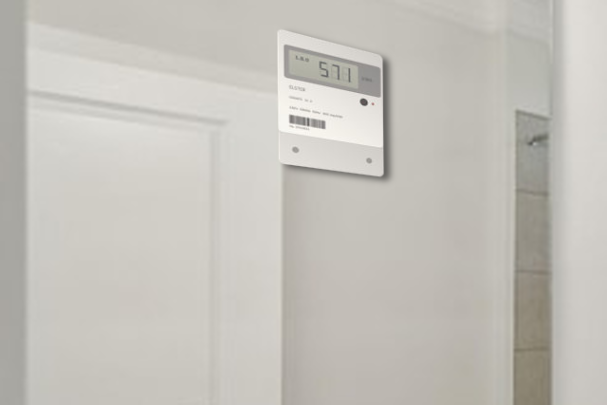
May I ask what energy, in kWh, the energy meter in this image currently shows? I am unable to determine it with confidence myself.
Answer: 571 kWh
